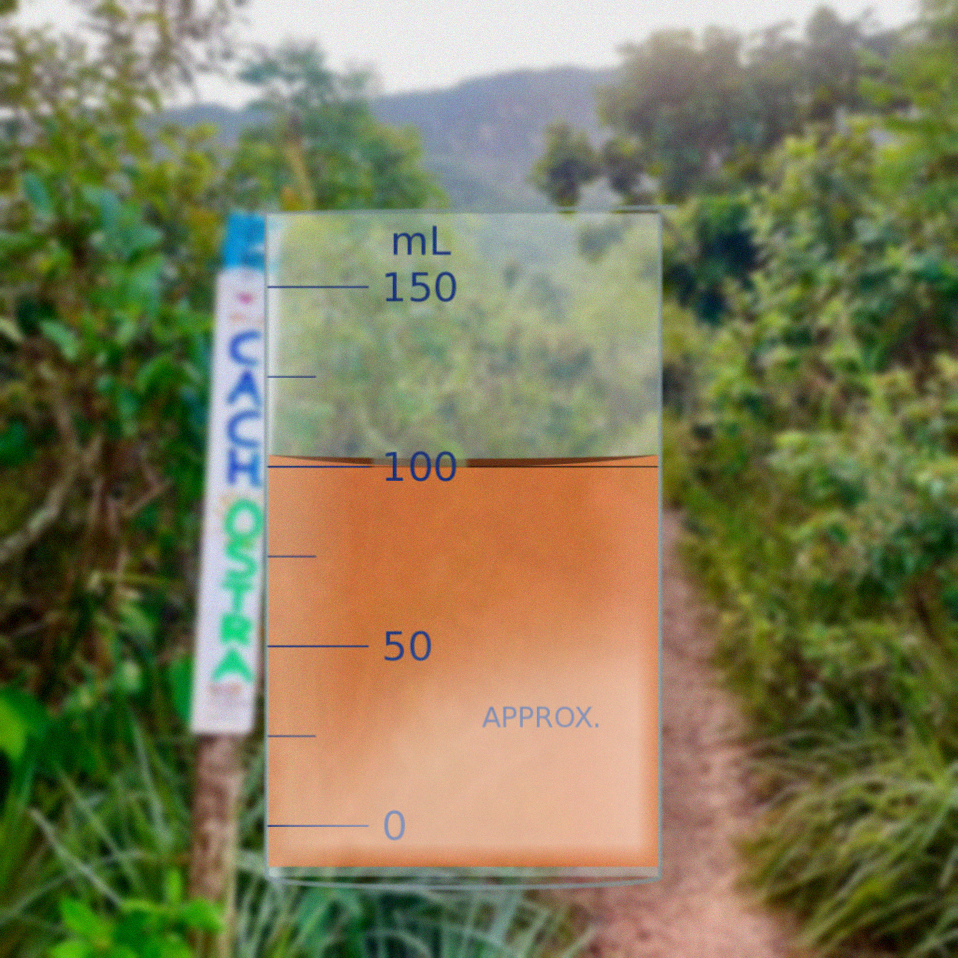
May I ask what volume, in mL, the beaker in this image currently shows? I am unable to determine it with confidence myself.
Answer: 100 mL
